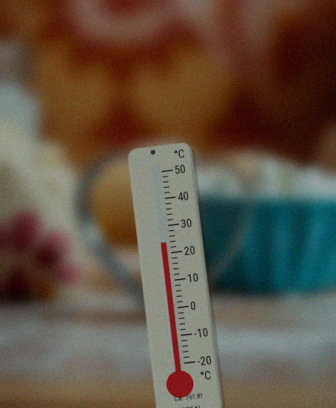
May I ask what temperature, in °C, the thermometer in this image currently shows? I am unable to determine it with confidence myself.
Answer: 24 °C
